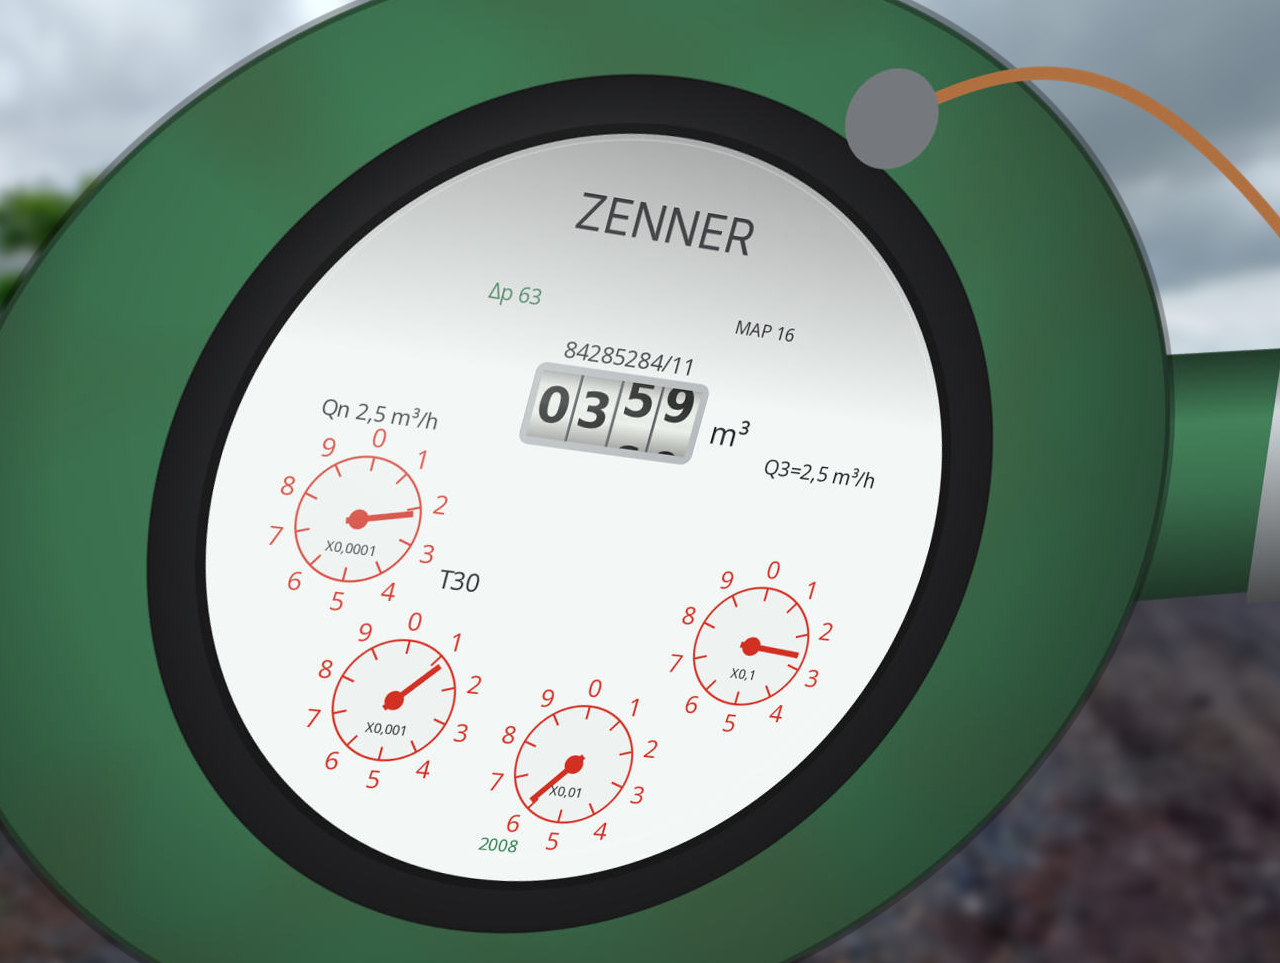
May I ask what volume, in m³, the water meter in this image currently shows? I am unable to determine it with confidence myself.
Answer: 359.2612 m³
